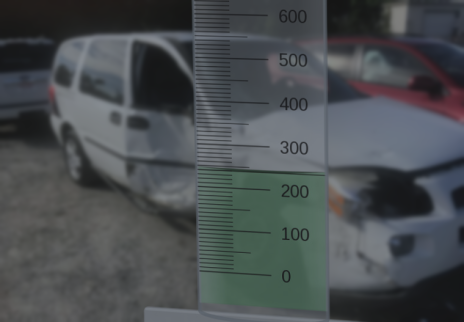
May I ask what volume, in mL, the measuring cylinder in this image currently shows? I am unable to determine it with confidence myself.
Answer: 240 mL
